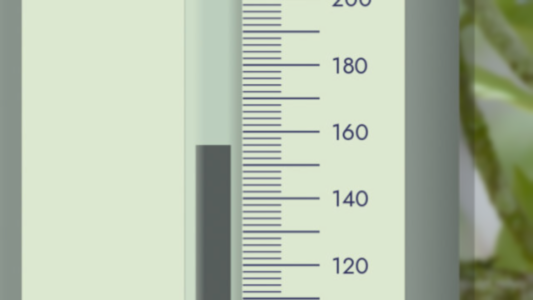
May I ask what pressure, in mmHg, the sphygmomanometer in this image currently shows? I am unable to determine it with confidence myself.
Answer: 156 mmHg
